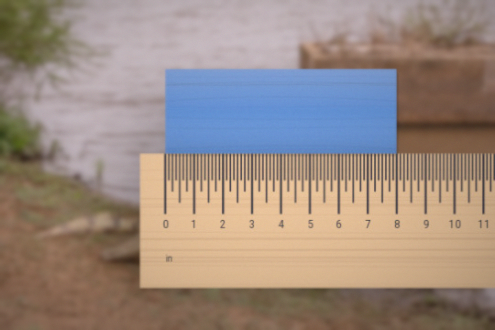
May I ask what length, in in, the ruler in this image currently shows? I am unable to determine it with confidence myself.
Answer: 8 in
